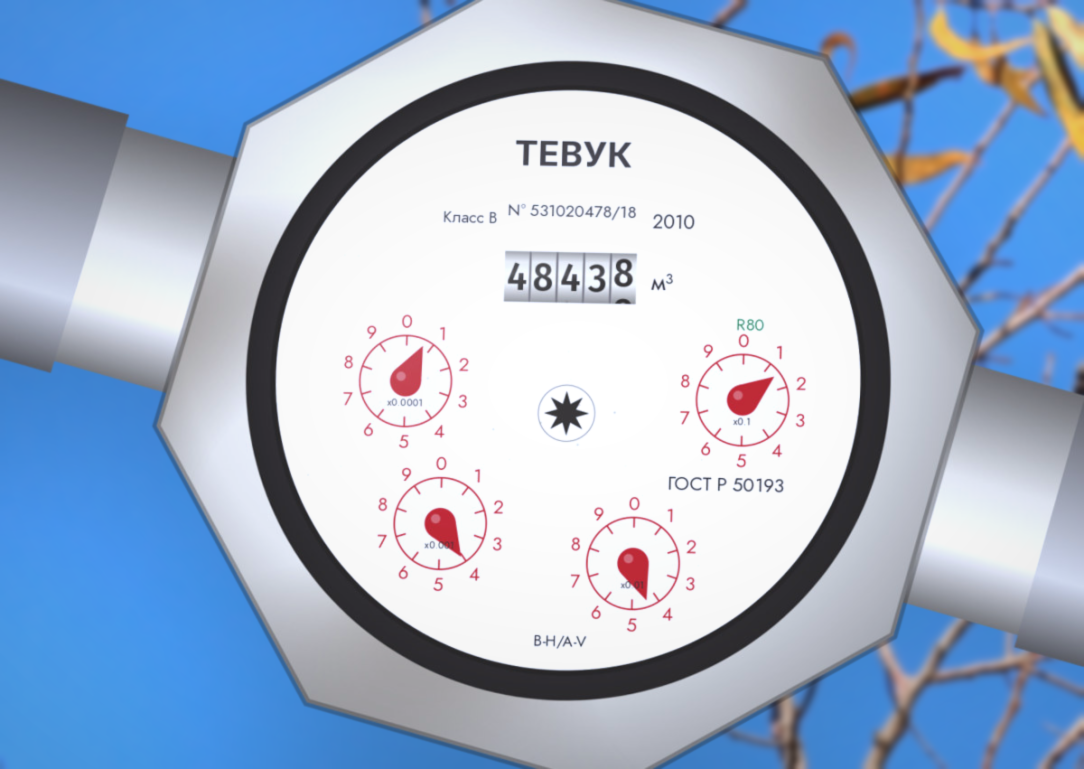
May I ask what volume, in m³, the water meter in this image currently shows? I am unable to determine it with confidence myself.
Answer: 48438.1440 m³
